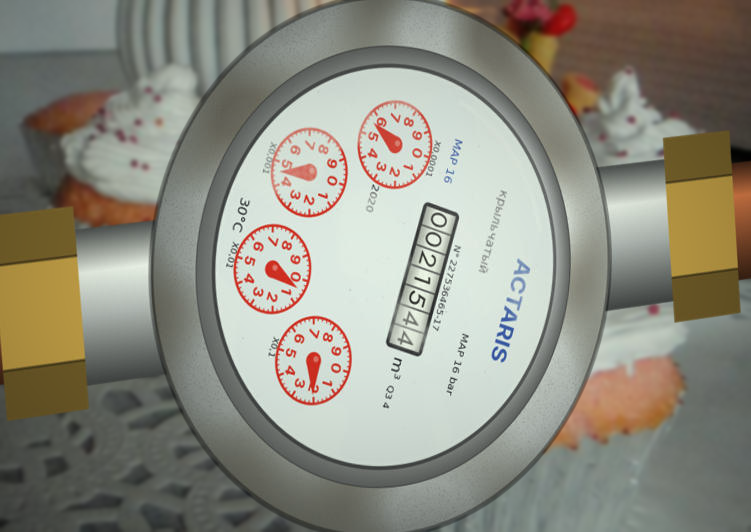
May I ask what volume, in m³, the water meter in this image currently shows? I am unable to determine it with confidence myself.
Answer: 21544.2045 m³
